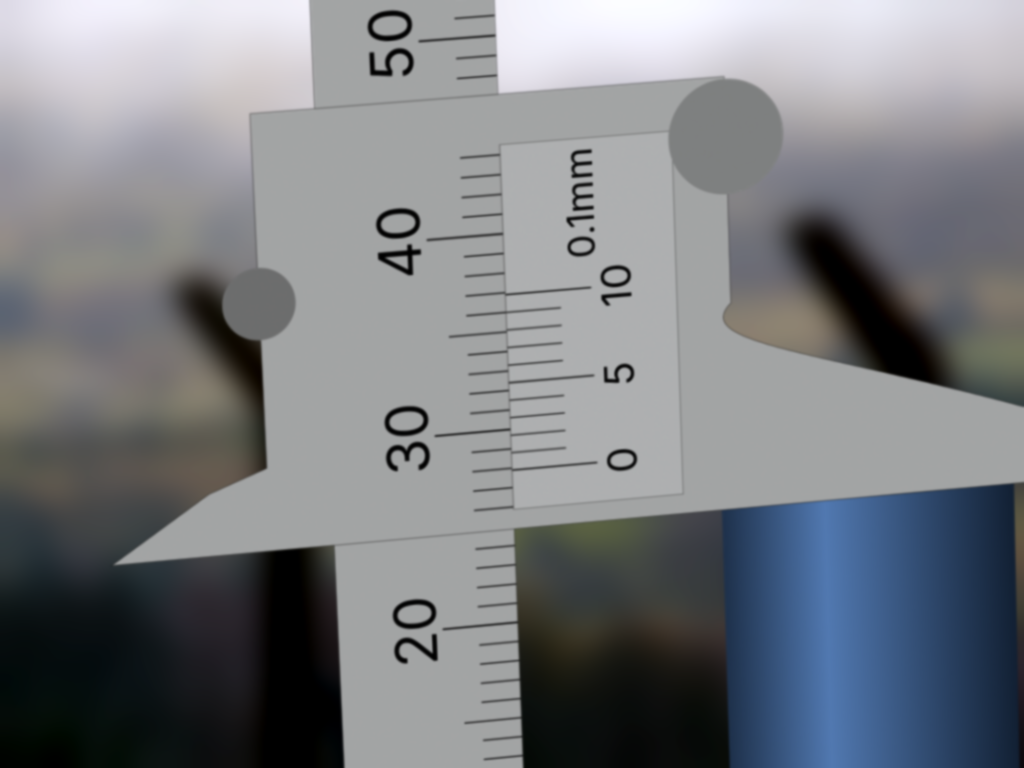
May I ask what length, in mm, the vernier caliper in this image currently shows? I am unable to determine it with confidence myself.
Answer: 27.9 mm
